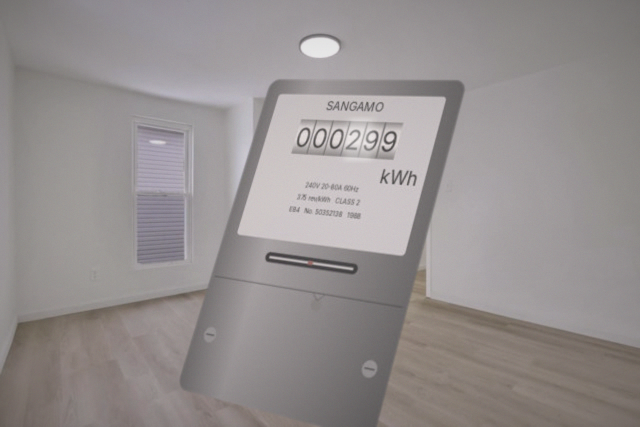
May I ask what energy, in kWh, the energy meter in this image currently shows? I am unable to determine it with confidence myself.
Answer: 299 kWh
